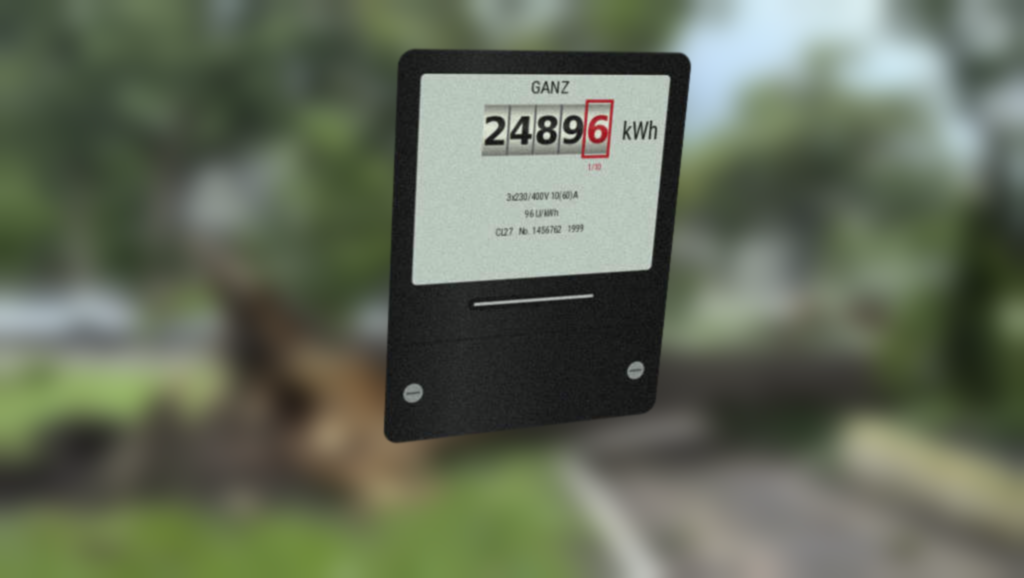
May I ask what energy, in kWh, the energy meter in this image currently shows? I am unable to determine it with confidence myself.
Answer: 2489.6 kWh
